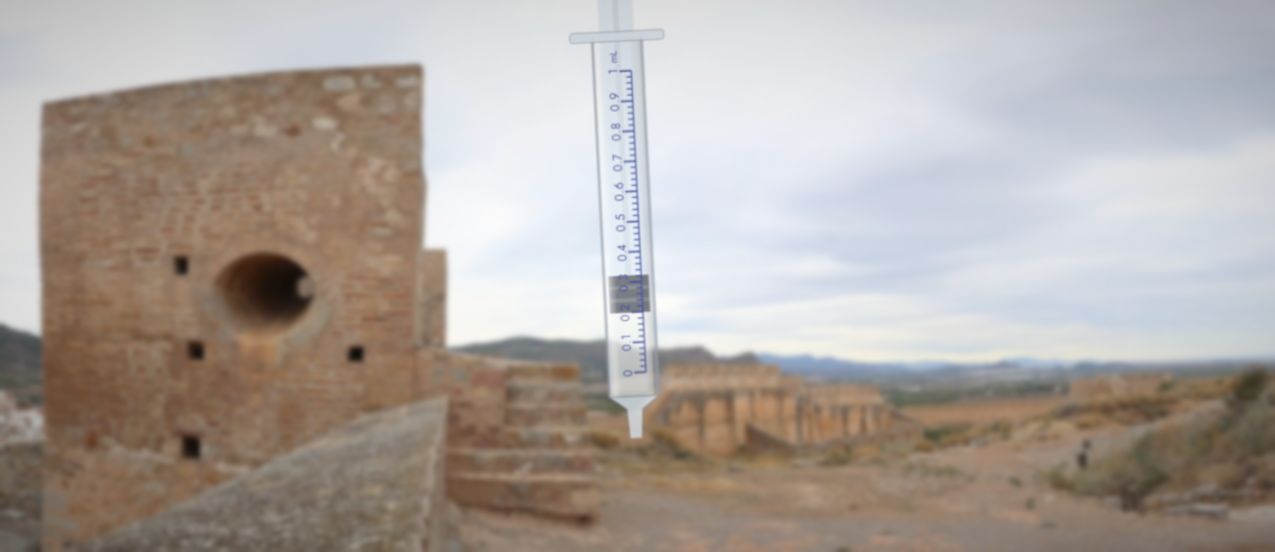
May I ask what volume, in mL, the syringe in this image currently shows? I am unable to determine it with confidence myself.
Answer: 0.2 mL
